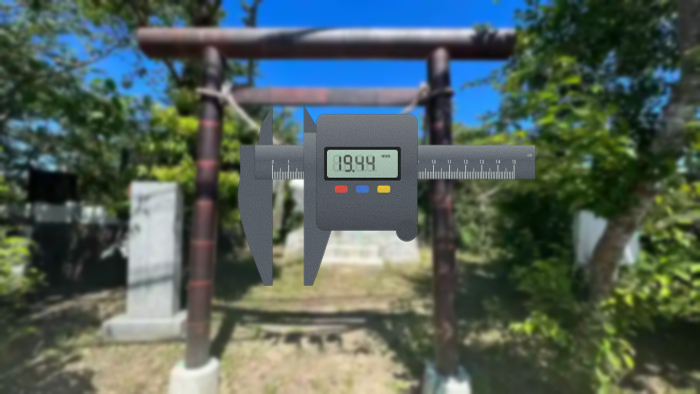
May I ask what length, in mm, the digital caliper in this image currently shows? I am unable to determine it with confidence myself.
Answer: 19.44 mm
